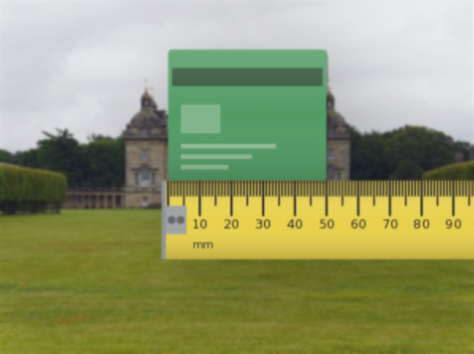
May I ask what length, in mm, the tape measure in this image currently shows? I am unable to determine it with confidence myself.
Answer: 50 mm
